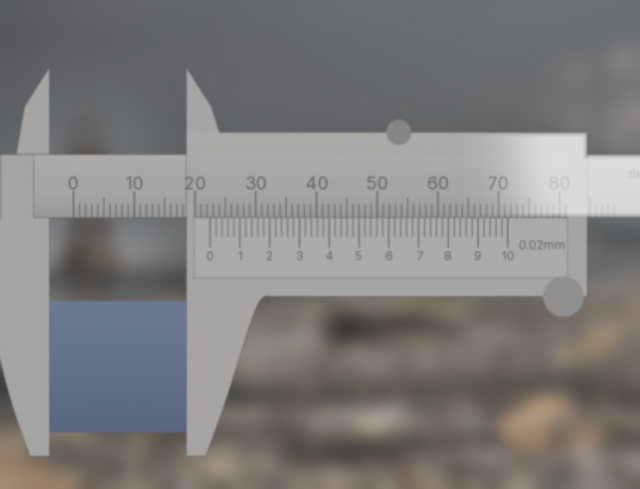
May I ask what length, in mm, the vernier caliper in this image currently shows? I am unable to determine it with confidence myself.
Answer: 22.5 mm
